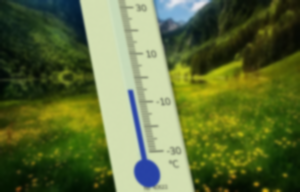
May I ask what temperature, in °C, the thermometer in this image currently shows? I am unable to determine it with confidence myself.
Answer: -5 °C
